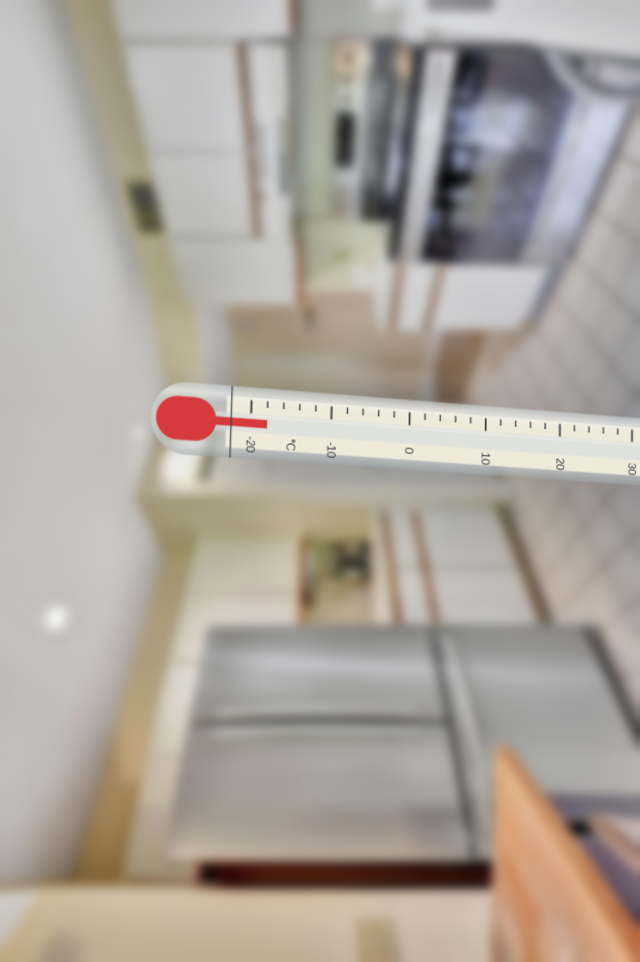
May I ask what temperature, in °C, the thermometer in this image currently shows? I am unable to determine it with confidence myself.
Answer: -18 °C
